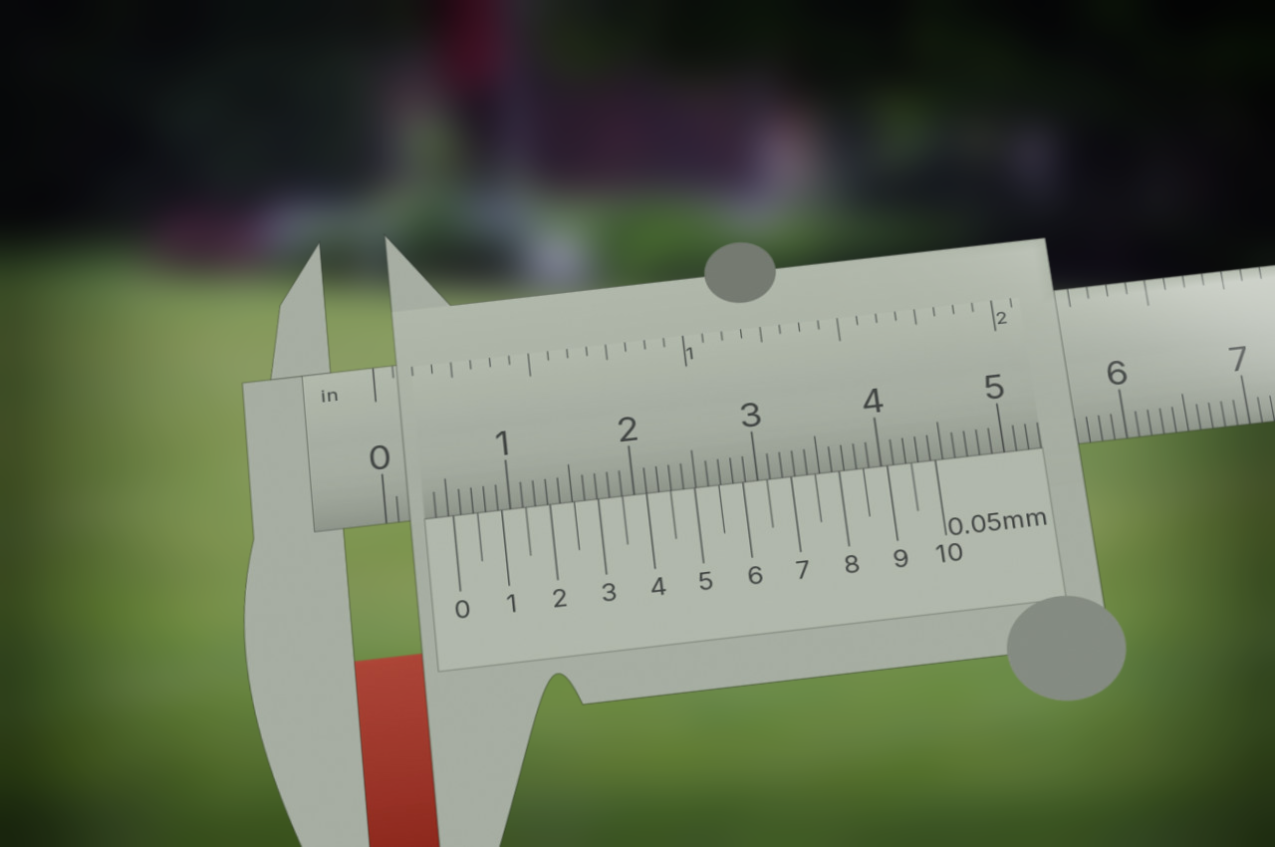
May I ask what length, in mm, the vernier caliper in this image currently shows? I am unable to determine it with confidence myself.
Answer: 5.4 mm
